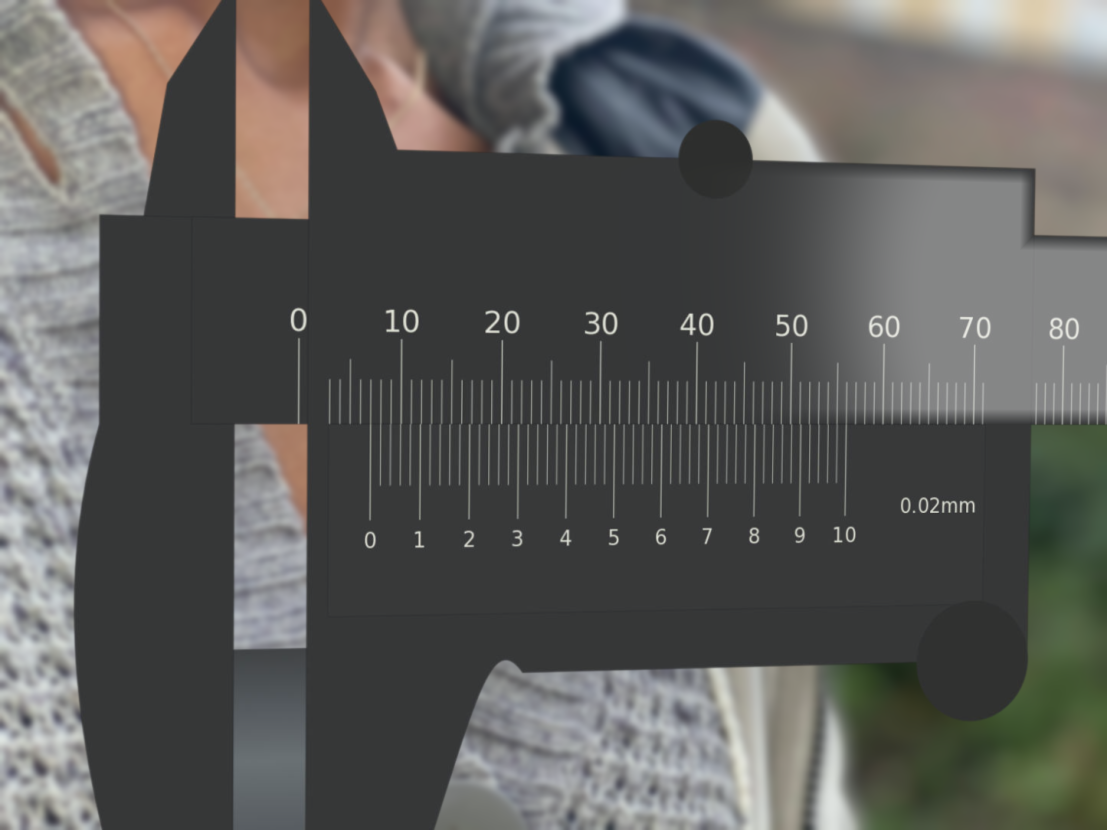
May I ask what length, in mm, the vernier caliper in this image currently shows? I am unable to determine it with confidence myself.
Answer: 7.0 mm
